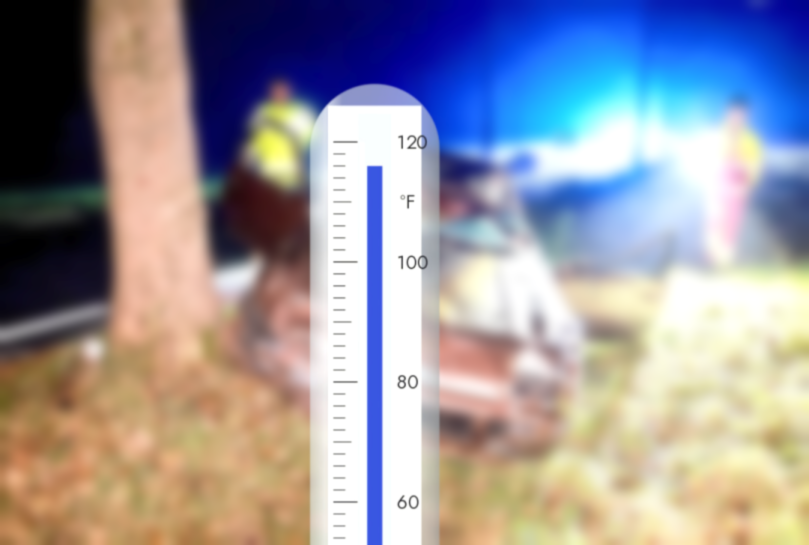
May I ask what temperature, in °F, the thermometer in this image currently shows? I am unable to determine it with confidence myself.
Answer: 116 °F
